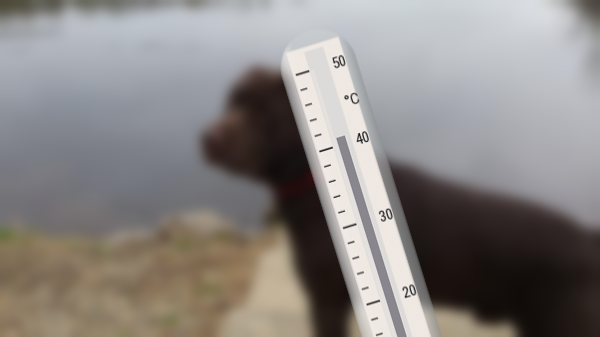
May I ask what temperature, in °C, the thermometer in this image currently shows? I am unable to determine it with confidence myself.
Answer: 41 °C
